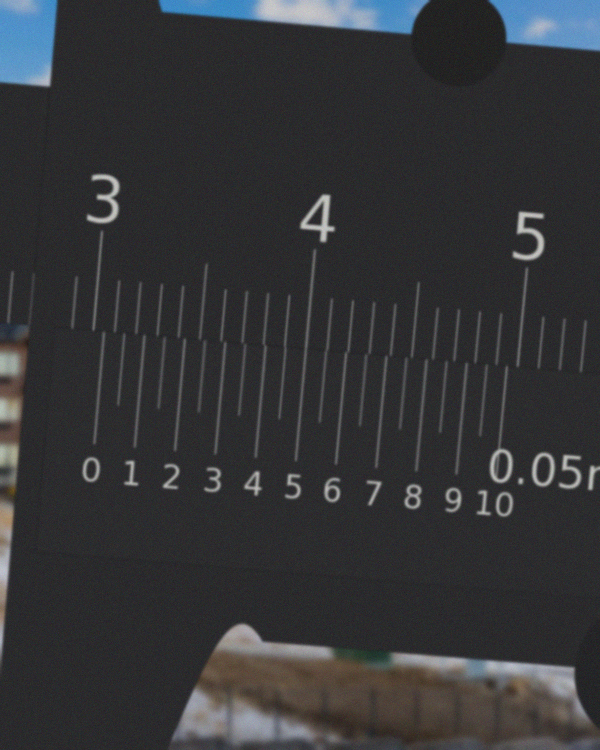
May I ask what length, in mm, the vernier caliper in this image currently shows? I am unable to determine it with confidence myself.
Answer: 30.5 mm
